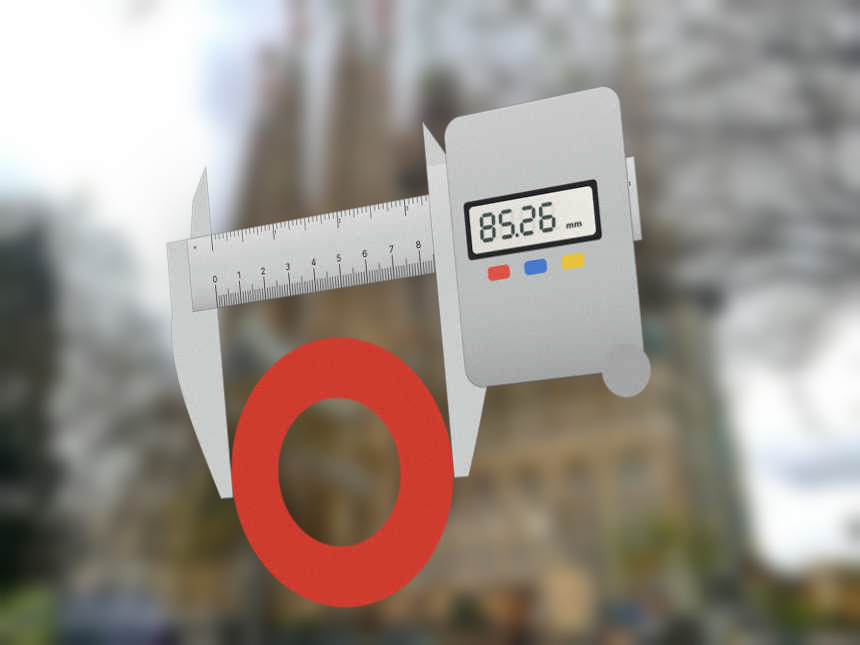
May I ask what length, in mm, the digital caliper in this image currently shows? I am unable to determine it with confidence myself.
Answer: 85.26 mm
